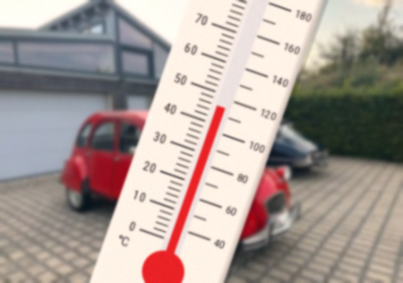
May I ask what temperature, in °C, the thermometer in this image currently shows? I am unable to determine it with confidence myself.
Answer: 46 °C
